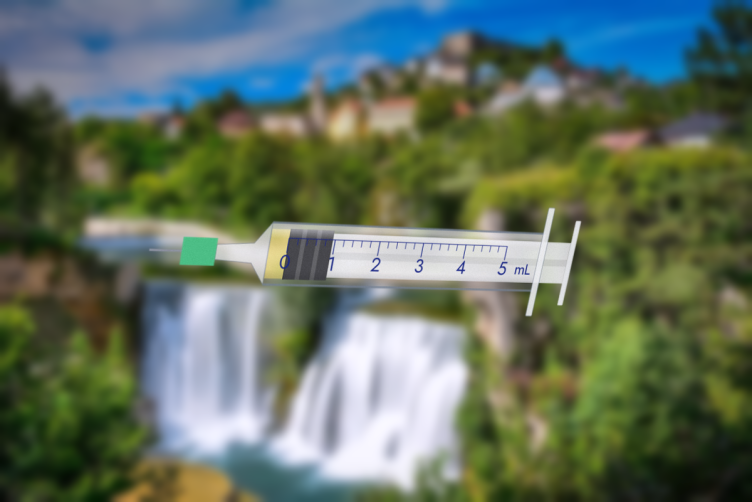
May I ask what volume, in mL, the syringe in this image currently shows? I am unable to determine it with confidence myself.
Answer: 0 mL
